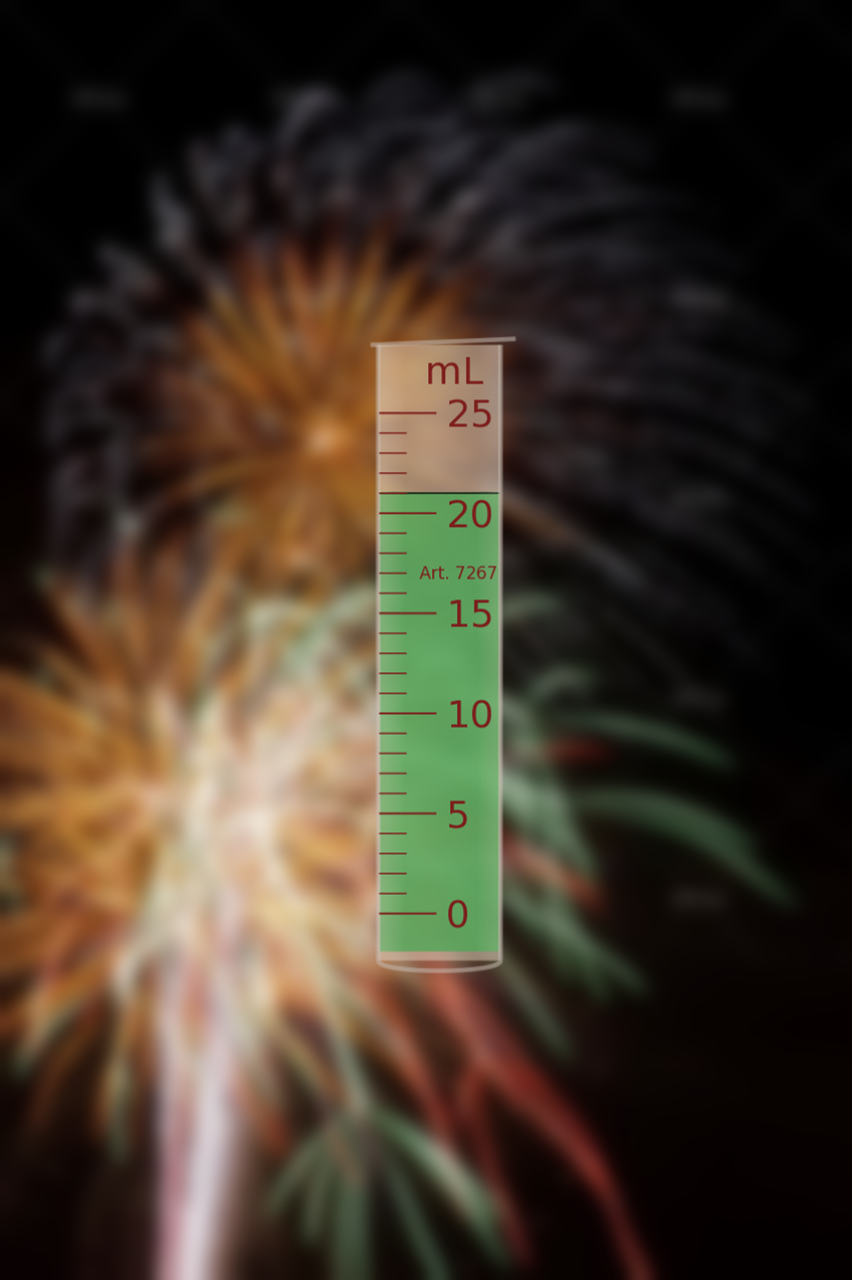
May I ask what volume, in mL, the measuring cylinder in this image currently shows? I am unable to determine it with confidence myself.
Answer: 21 mL
